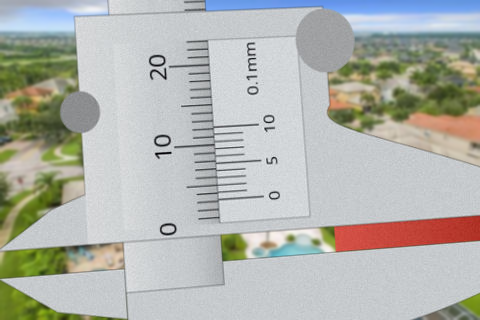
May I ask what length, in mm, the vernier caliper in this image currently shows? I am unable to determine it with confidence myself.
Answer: 3.2 mm
